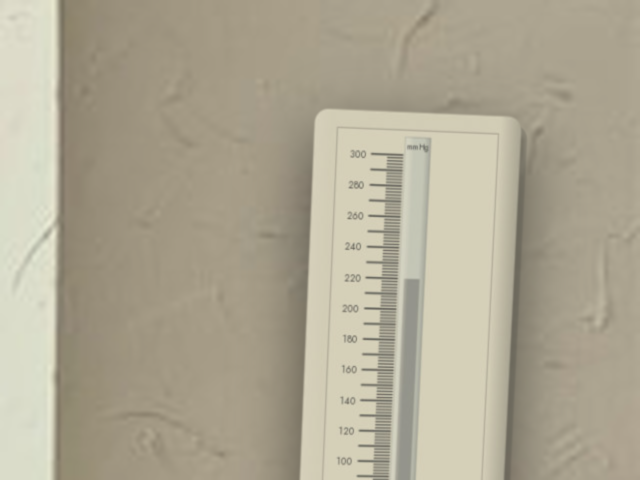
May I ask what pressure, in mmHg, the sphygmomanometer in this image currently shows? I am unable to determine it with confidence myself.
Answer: 220 mmHg
